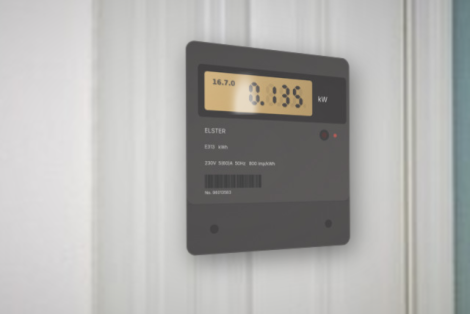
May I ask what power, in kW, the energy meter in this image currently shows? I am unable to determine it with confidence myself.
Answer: 0.135 kW
